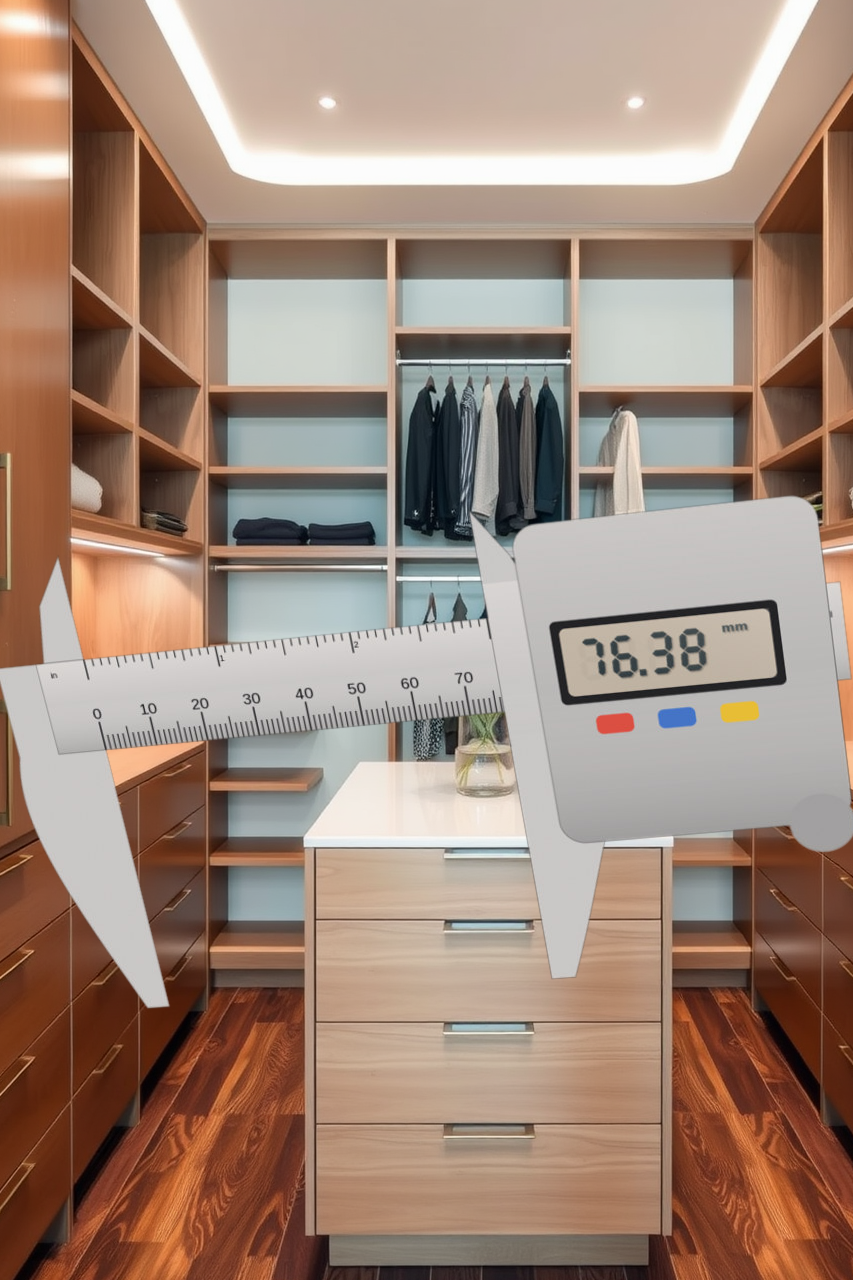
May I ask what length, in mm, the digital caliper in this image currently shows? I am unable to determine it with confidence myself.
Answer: 76.38 mm
